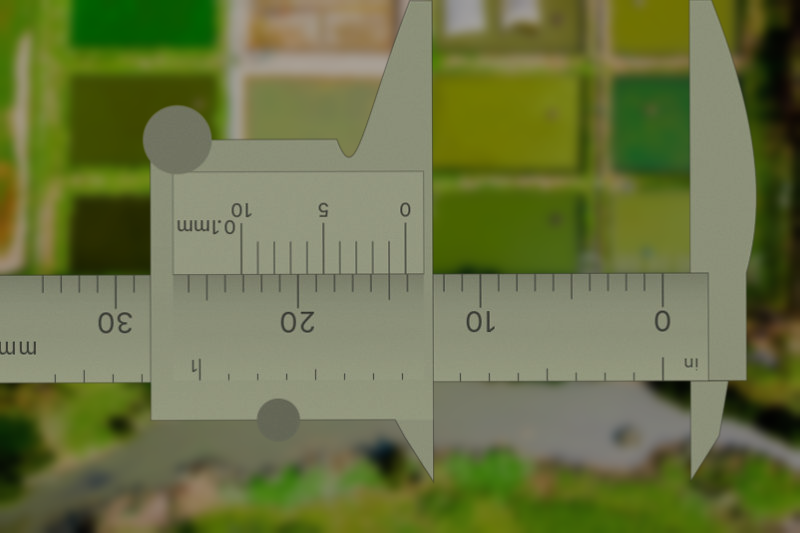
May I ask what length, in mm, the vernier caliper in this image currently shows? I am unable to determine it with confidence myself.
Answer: 14.1 mm
